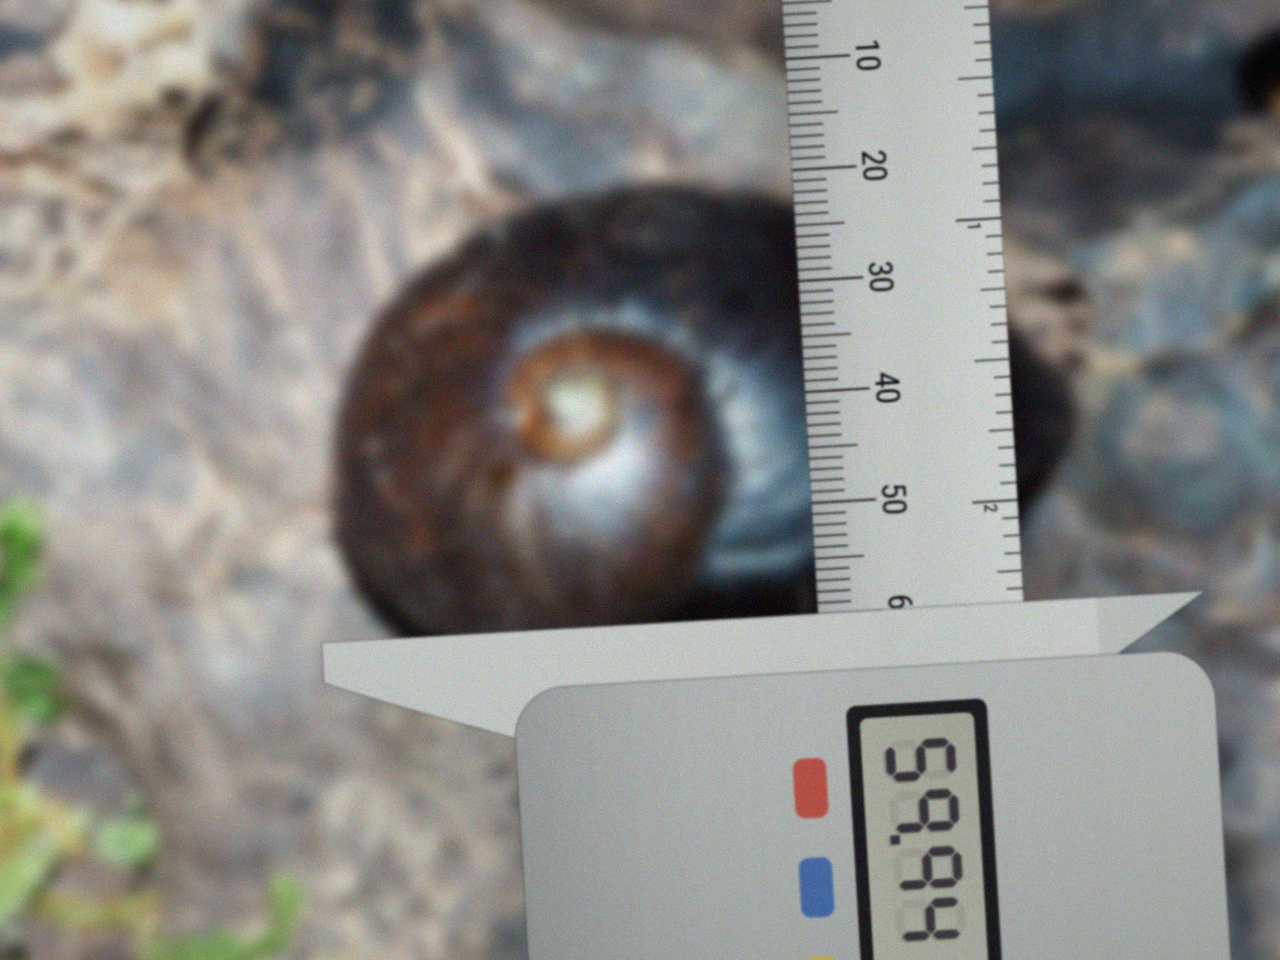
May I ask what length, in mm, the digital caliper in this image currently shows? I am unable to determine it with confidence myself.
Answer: 59.94 mm
